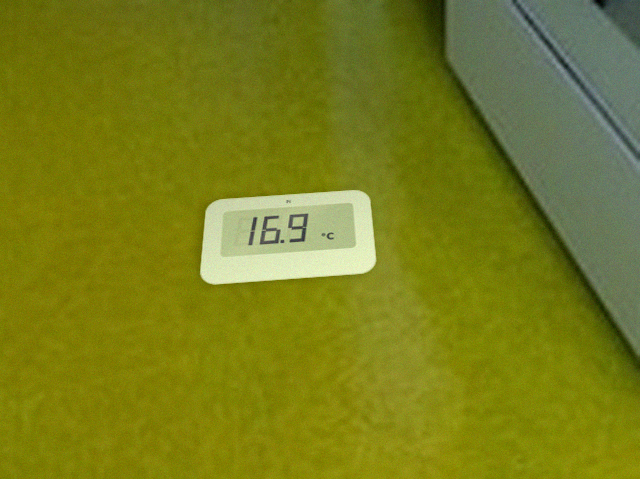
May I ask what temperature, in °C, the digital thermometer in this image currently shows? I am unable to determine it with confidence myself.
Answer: 16.9 °C
